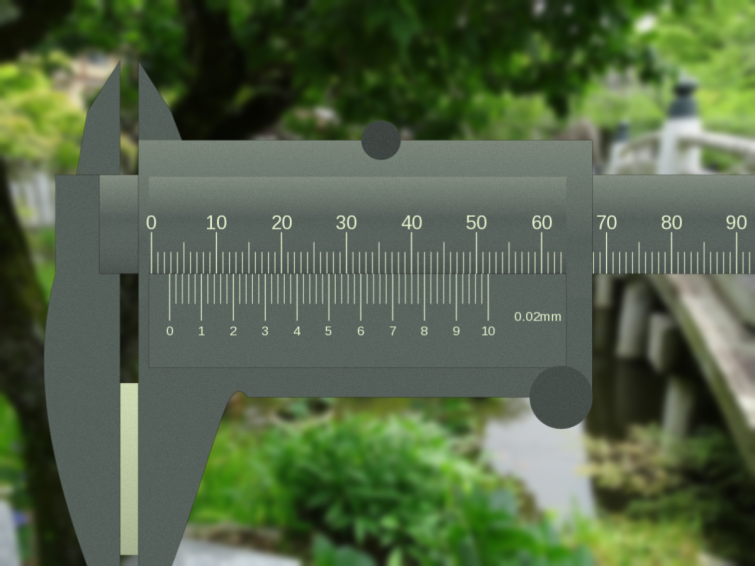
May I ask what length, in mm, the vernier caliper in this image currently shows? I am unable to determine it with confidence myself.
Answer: 2.8 mm
